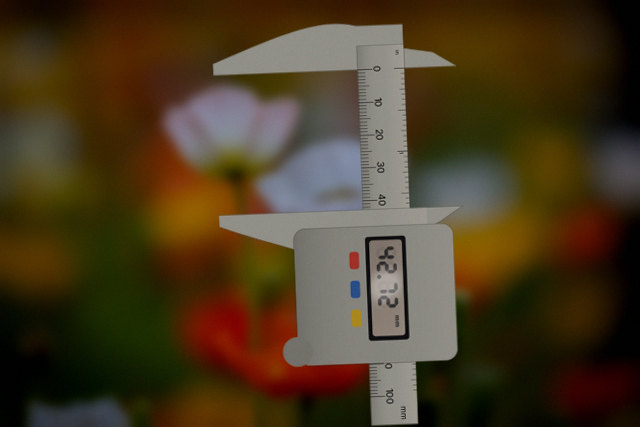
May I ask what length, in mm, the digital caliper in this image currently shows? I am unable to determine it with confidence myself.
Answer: 42.72 mm
